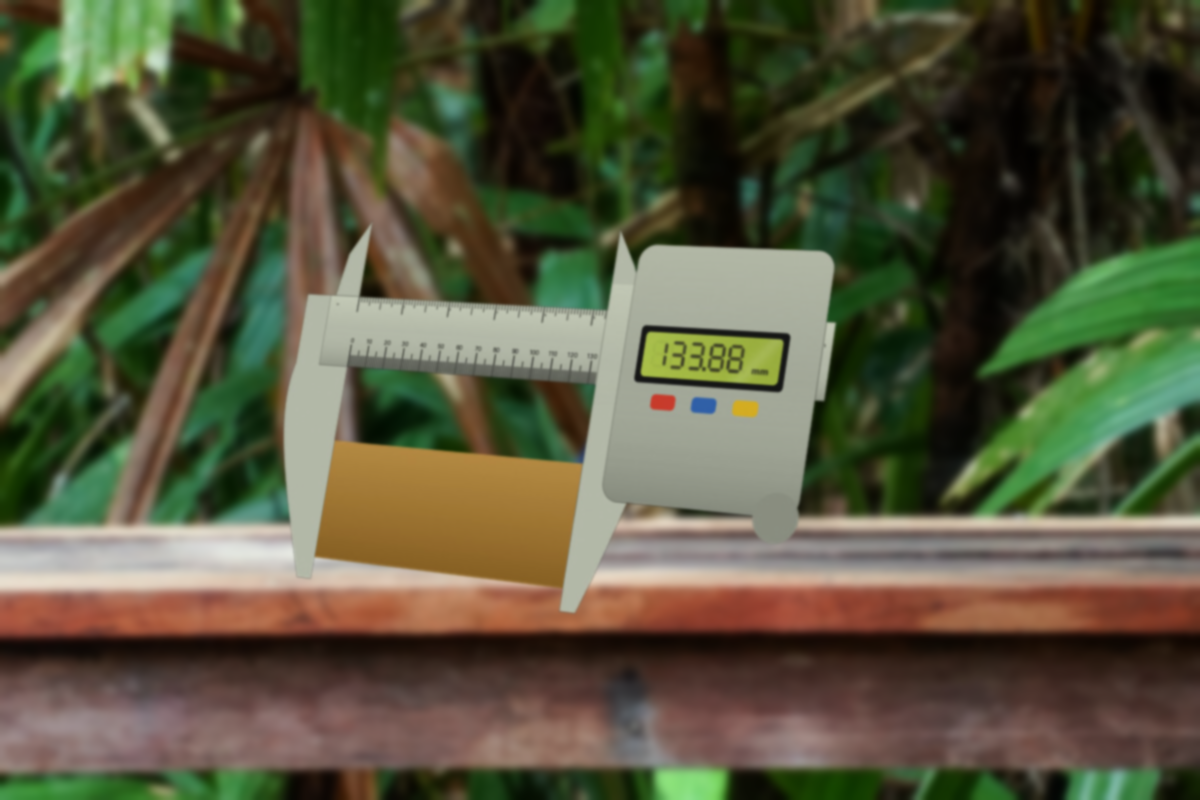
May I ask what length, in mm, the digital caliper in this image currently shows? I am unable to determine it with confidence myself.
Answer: 133.88 mm
